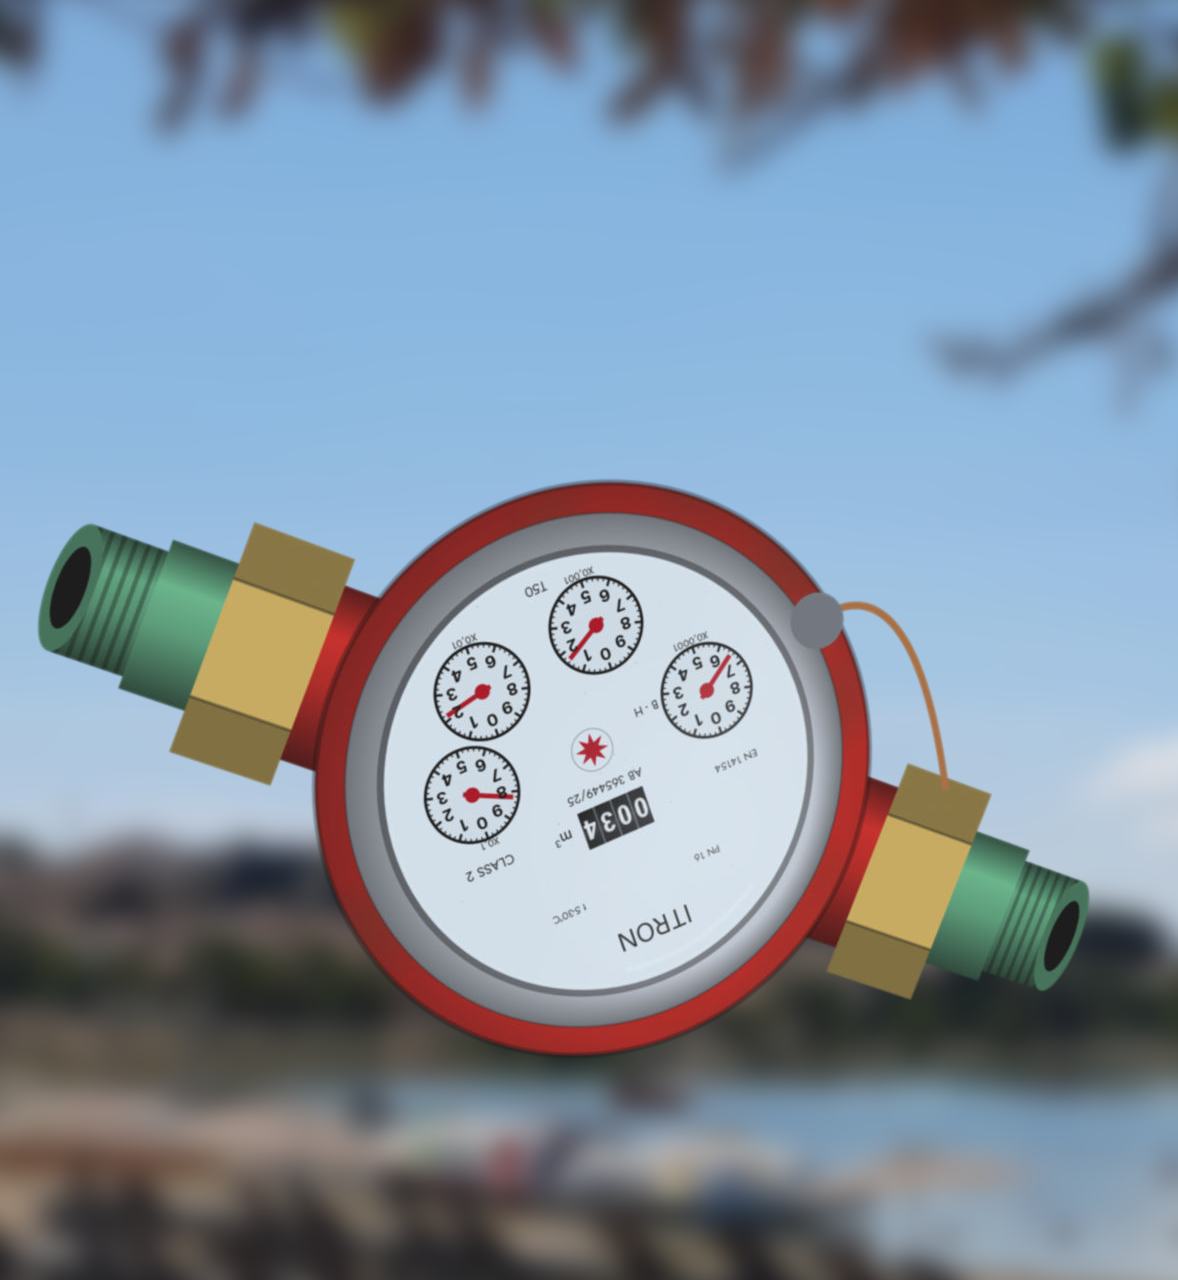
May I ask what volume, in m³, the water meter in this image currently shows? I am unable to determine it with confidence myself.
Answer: 34.8216 m³
